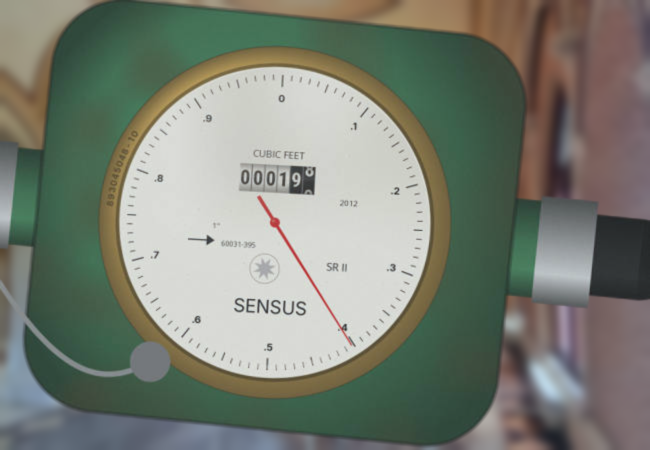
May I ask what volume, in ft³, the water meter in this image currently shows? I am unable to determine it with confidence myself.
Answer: 198.40 ft³
